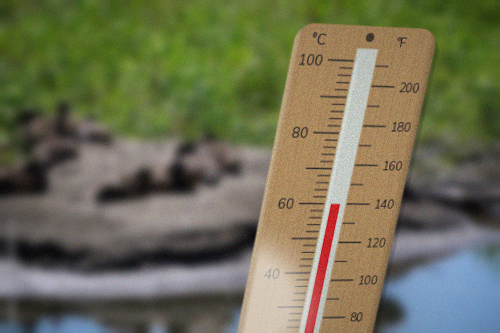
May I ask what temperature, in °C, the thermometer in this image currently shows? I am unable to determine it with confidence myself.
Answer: 60 °C
